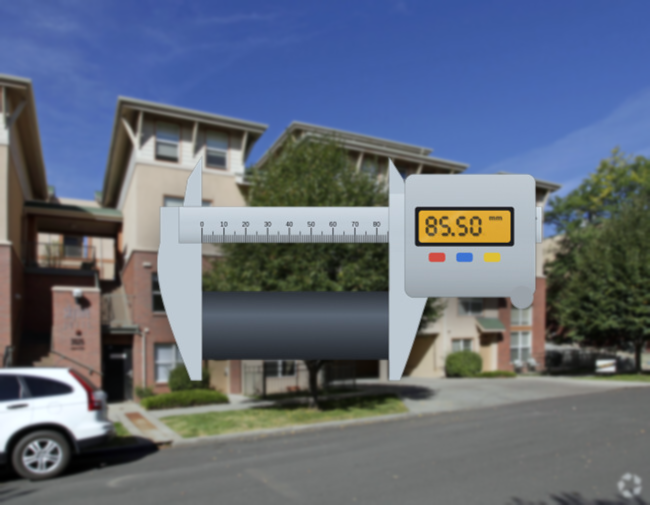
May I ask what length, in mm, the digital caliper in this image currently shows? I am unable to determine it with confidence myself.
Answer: 85.50 mm
